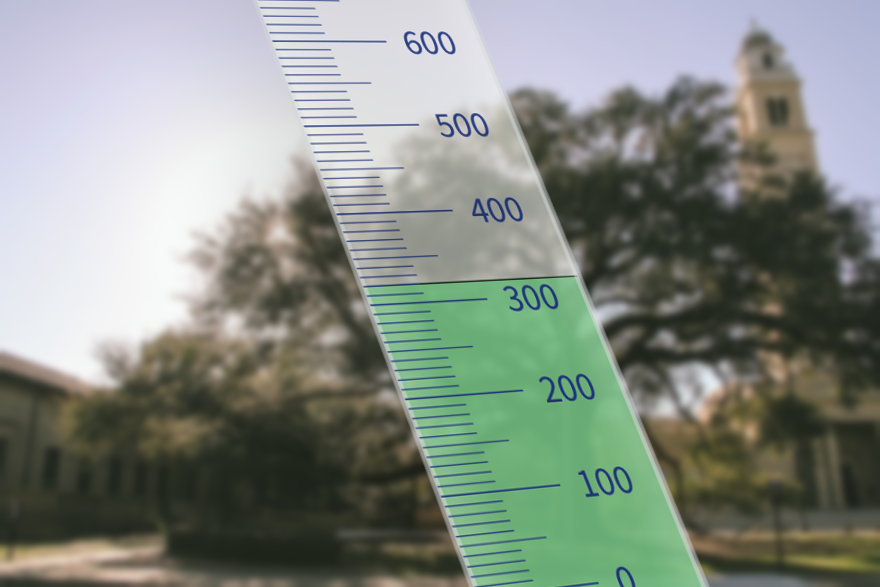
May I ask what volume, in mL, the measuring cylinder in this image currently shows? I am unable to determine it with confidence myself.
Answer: 320 mL
